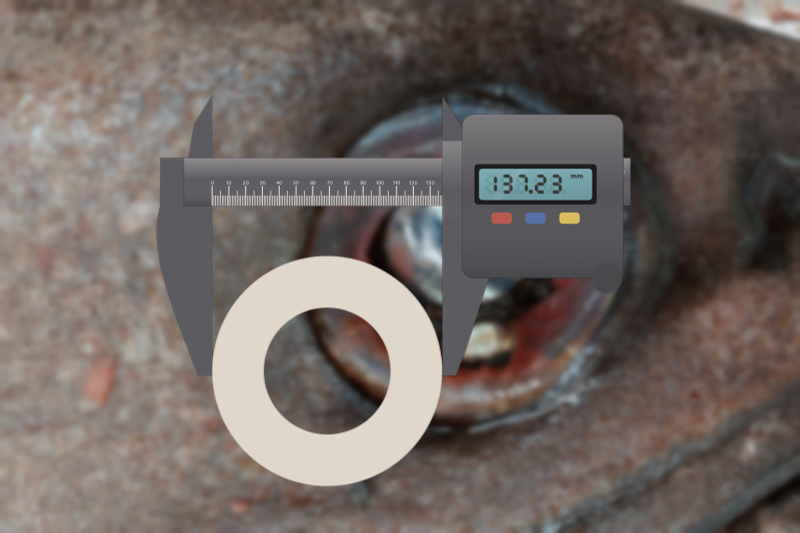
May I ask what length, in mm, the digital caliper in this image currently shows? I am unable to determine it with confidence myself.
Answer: 137.23 mm
